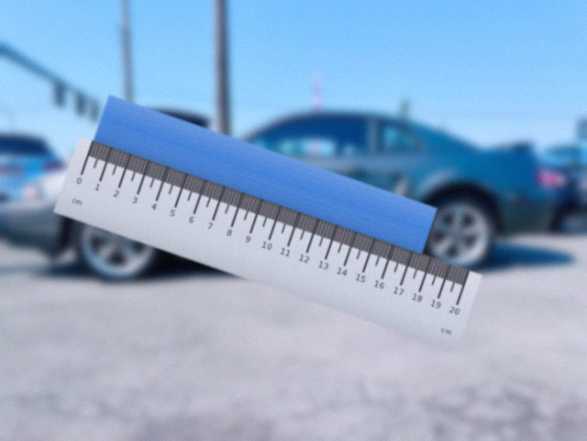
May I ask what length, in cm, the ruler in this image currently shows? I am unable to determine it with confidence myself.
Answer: 17.5 cm
